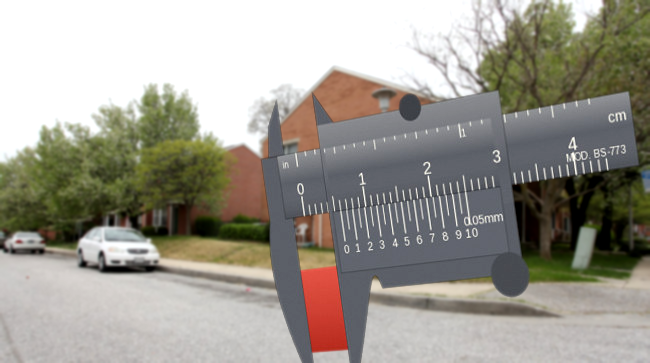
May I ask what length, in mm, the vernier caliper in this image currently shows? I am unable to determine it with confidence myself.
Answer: 6.0 mm
